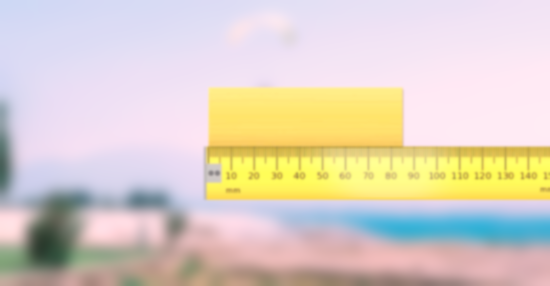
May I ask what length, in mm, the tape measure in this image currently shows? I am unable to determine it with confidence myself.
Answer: 85 mm
